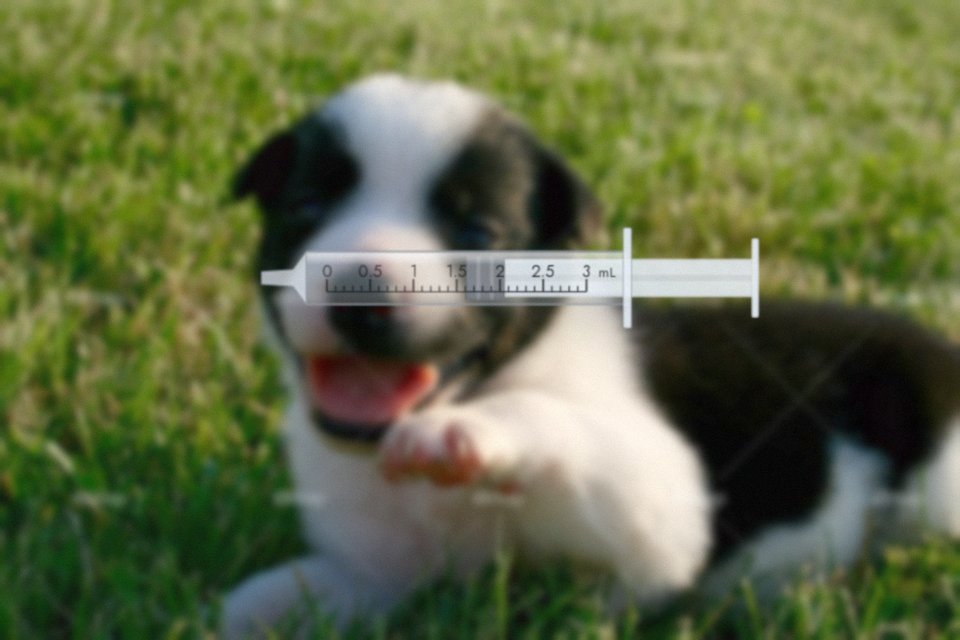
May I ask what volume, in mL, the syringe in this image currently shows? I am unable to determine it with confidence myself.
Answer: 1.6 mL
